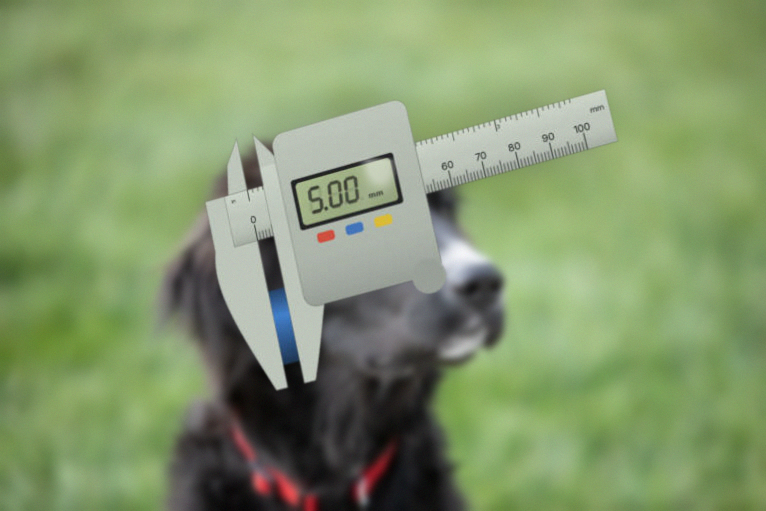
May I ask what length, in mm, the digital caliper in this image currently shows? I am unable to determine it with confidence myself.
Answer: 5.00 mm
